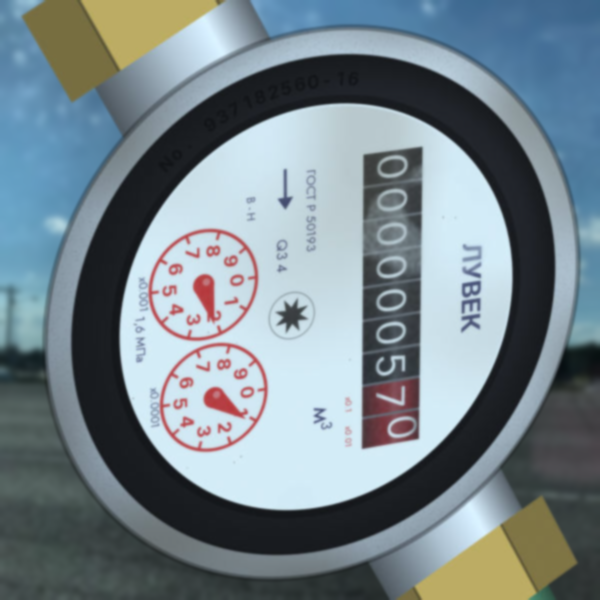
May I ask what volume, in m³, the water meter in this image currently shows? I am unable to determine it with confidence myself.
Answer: 5.7021 m³
